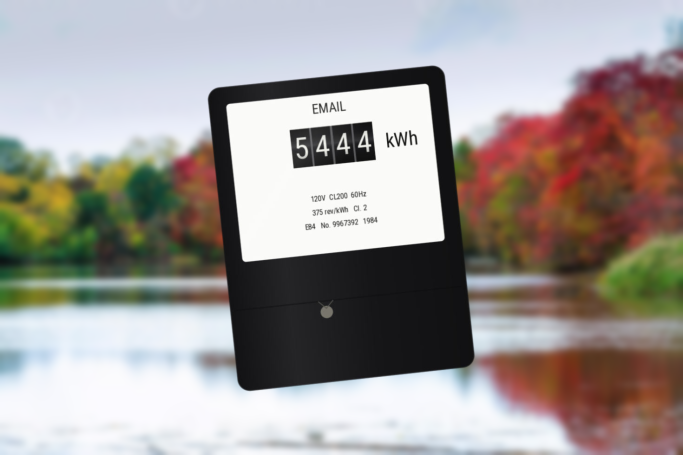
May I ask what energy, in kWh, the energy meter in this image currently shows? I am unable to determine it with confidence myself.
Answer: 5444 kWh
